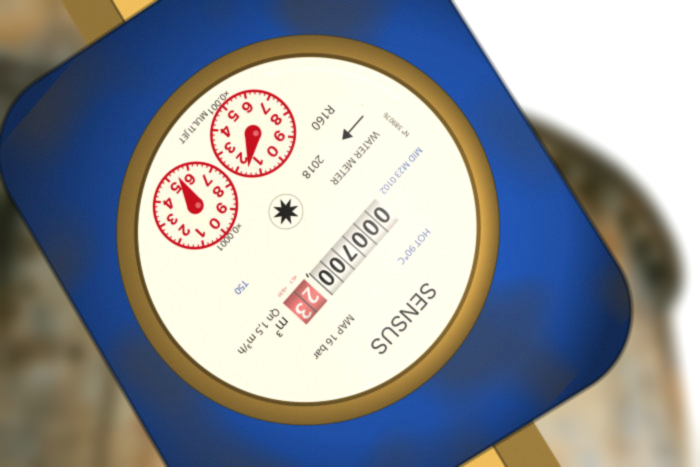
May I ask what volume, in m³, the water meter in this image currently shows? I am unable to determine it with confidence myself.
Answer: 700.2315 m³
